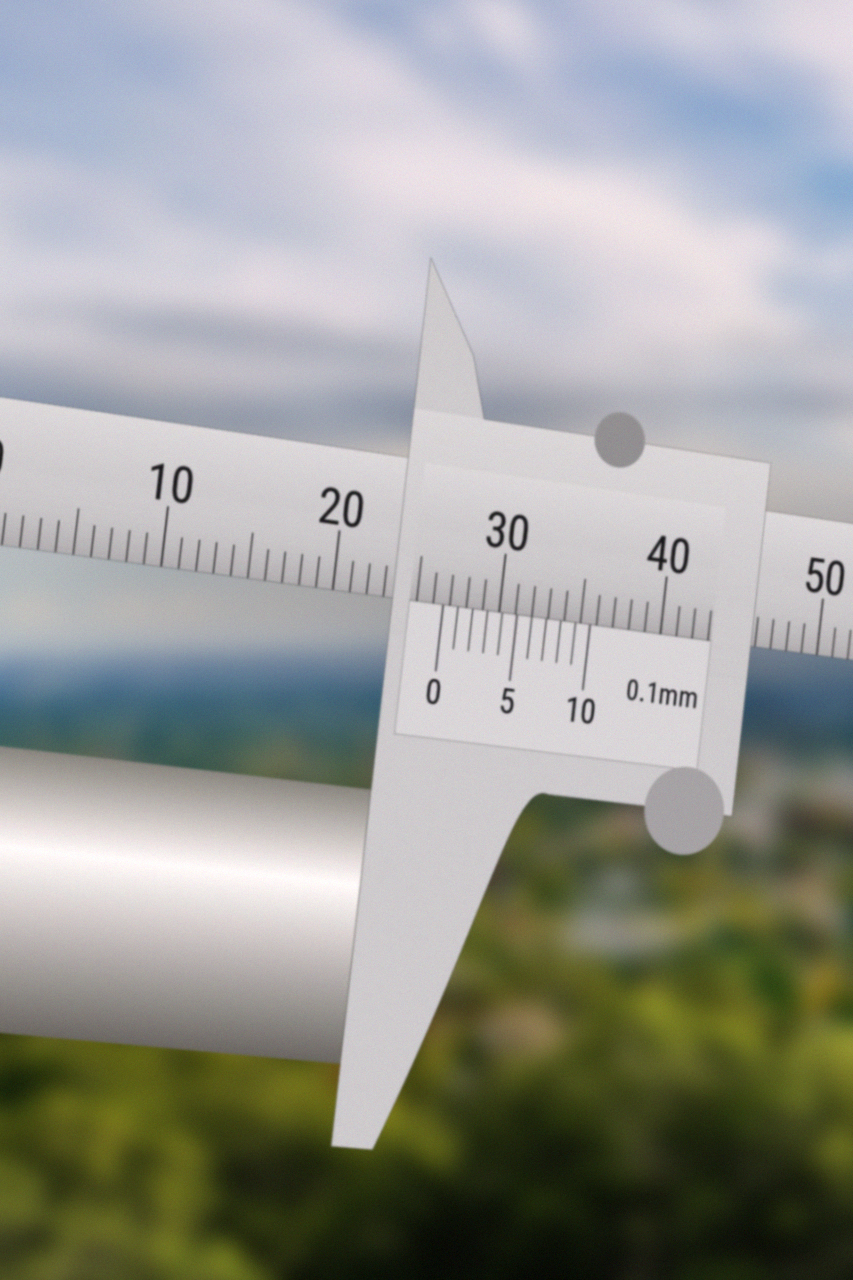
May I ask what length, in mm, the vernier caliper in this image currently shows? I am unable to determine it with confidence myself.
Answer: 26.6 mm
